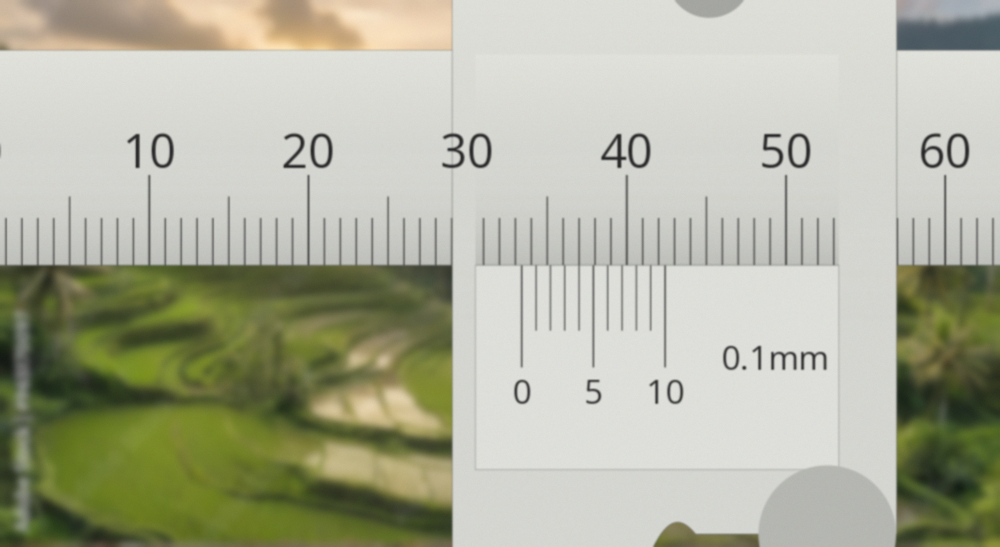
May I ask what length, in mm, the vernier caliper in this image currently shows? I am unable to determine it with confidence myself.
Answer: 33.4 mm
